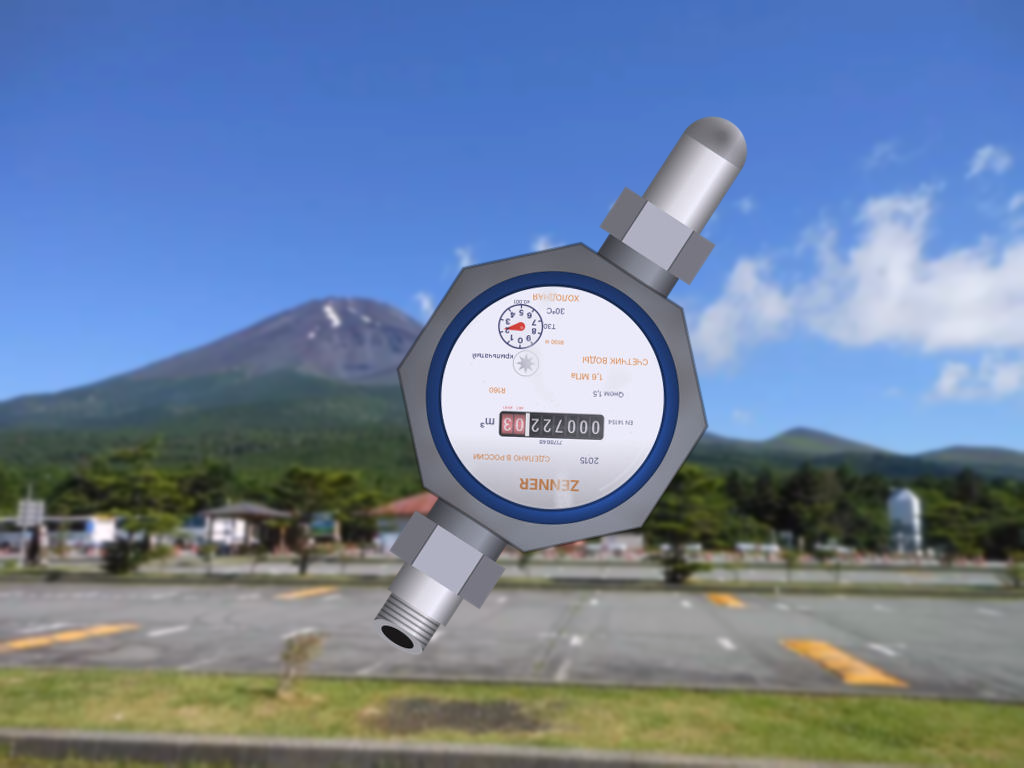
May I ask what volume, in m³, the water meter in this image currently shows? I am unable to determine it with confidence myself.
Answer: 722.032 m³
